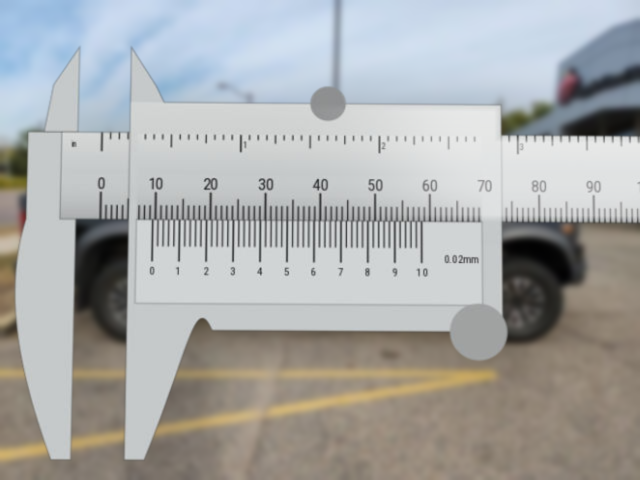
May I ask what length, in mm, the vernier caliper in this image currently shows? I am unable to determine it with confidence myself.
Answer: 9.5 mm
